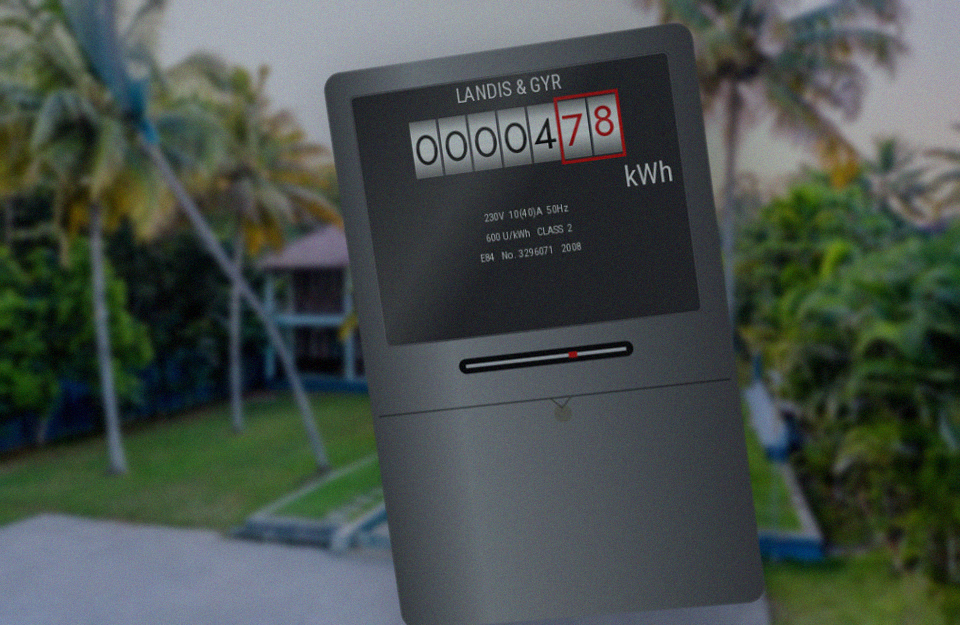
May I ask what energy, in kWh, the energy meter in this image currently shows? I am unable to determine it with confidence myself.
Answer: 4.78 kWh
